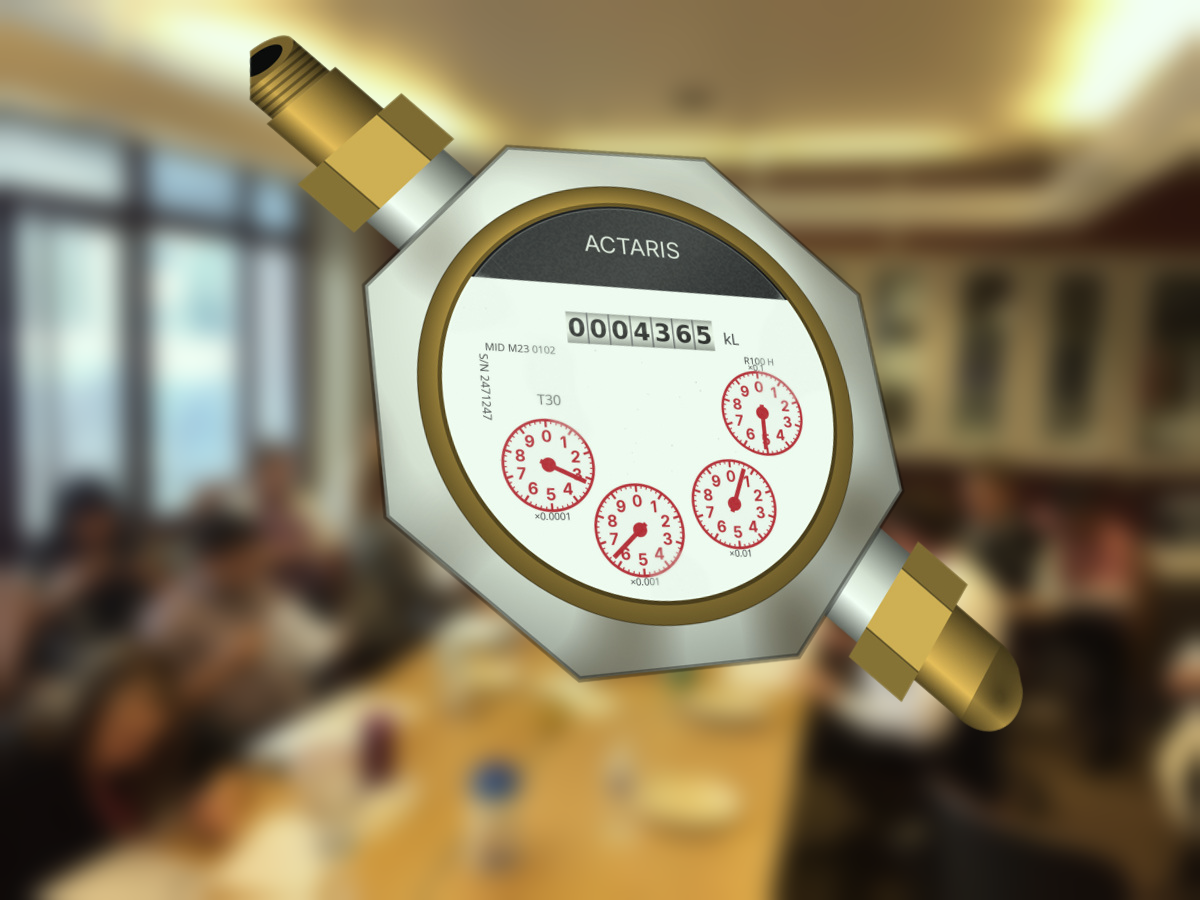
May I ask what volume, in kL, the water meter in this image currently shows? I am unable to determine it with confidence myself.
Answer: 4365.5063 kL
